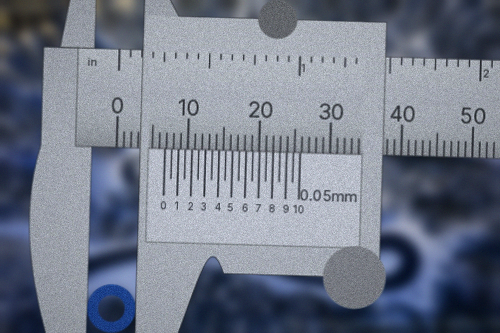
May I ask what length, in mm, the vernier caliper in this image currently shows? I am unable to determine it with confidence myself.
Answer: 6.8 mm
